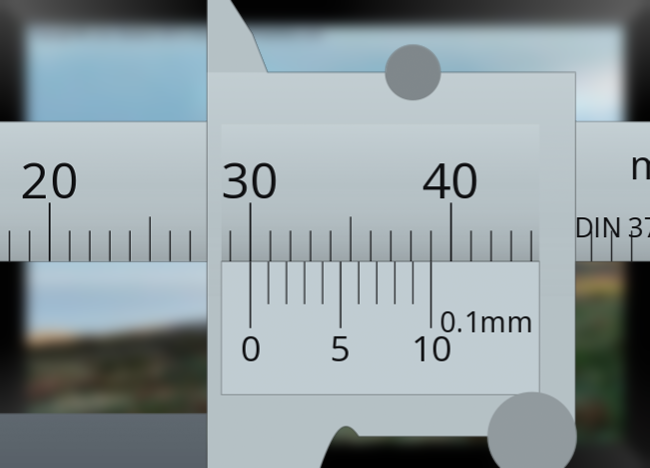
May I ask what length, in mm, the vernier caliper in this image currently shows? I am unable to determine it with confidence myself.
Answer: 30.0 mm
